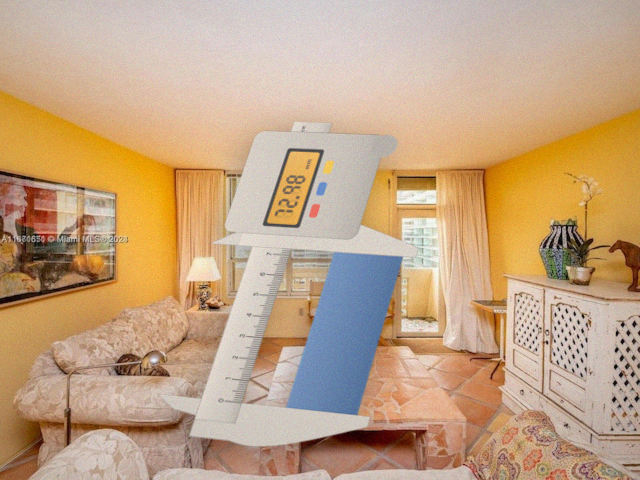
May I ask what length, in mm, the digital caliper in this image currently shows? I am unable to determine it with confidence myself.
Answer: 72.98 mm
